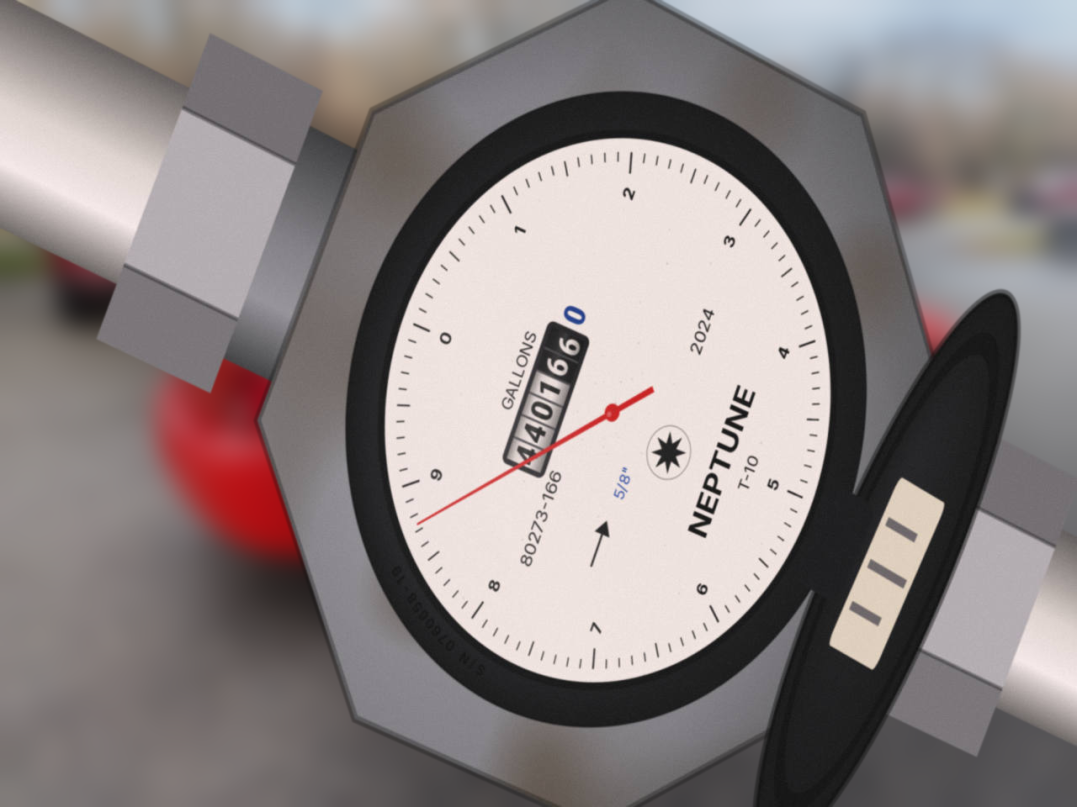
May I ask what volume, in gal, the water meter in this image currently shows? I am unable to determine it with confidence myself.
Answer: 4401658.7 gal
